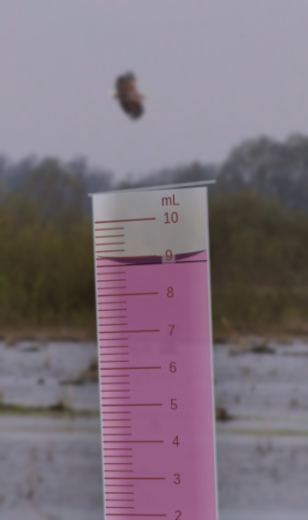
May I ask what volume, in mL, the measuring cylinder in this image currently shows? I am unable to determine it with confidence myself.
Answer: 8.8 mL
